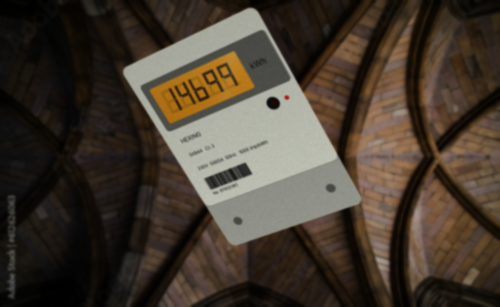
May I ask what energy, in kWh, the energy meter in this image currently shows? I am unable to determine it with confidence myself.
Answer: 14699 kWh
